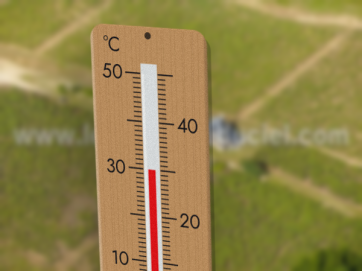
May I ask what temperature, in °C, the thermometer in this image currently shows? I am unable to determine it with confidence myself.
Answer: 30 °C
